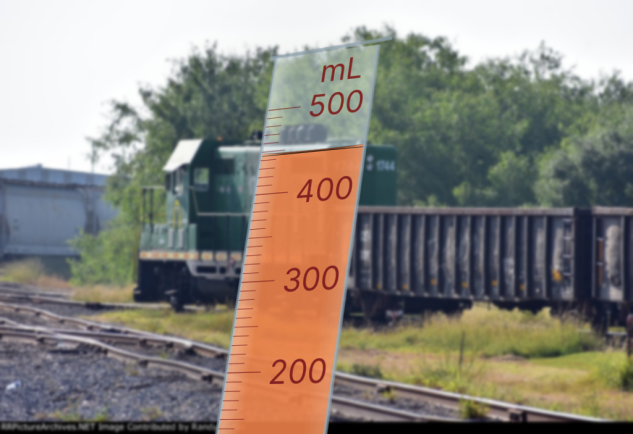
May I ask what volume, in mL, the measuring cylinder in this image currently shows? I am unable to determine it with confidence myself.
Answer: 445 mL
